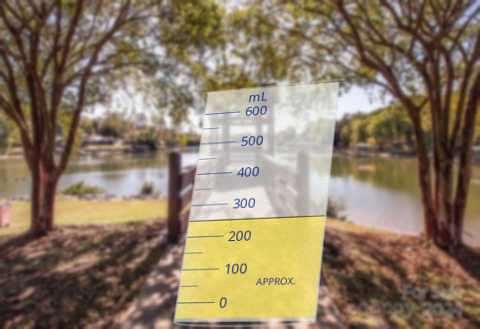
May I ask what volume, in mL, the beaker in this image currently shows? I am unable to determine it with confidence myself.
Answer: 250 mL
